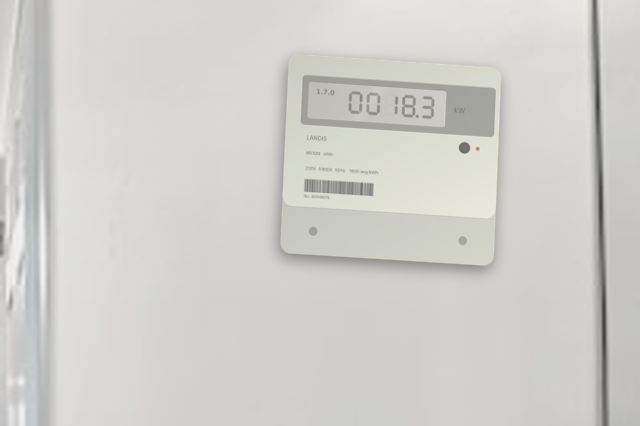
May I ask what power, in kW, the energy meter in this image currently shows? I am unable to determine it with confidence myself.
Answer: 18.3 kW
